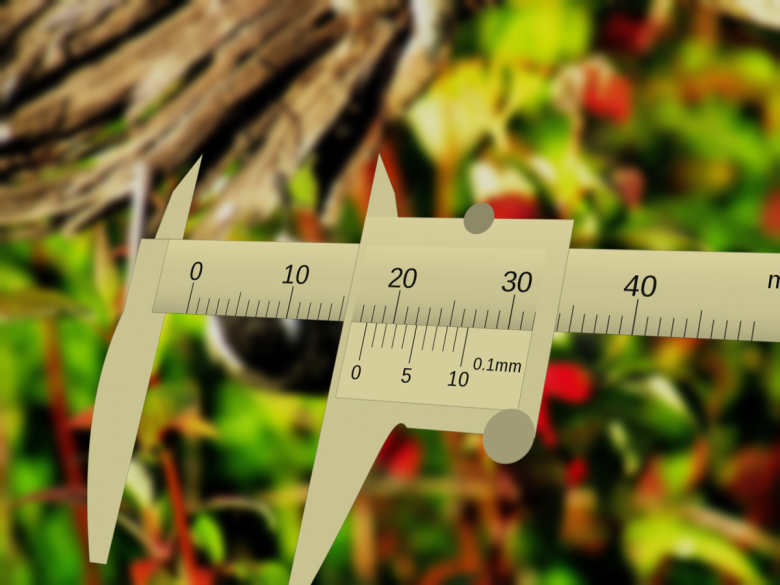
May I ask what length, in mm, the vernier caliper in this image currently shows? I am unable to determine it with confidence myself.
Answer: 17.6 mm
